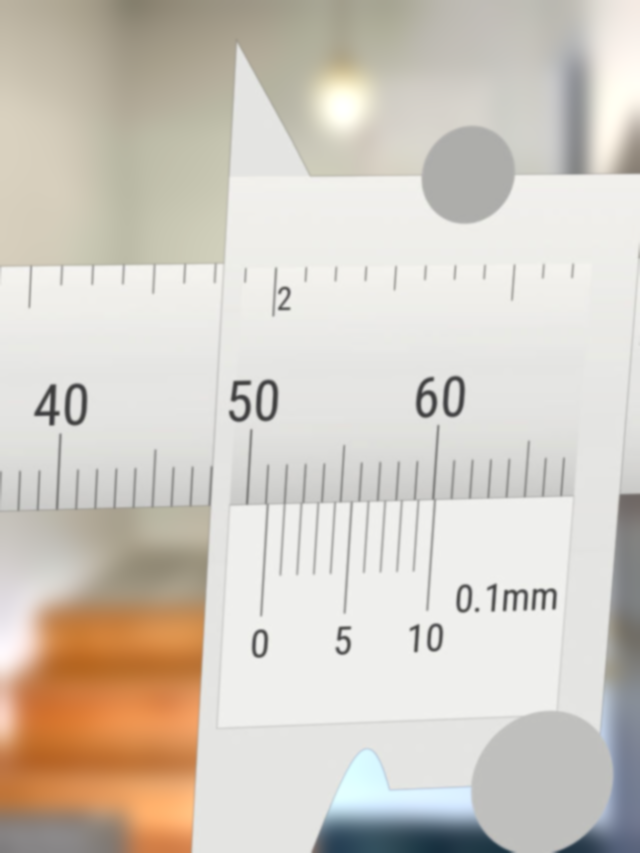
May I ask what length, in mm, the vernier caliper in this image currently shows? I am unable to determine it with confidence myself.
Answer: 51.1 mm
